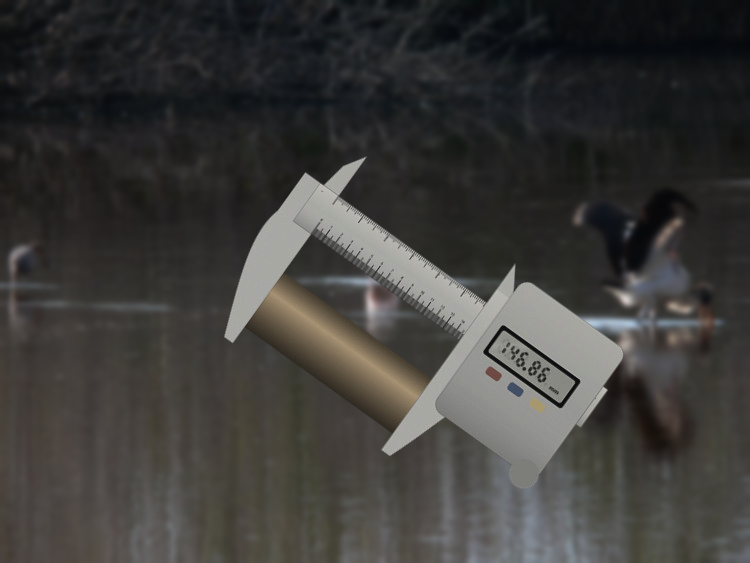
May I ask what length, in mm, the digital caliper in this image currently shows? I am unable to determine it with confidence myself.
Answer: 146.86 mm
